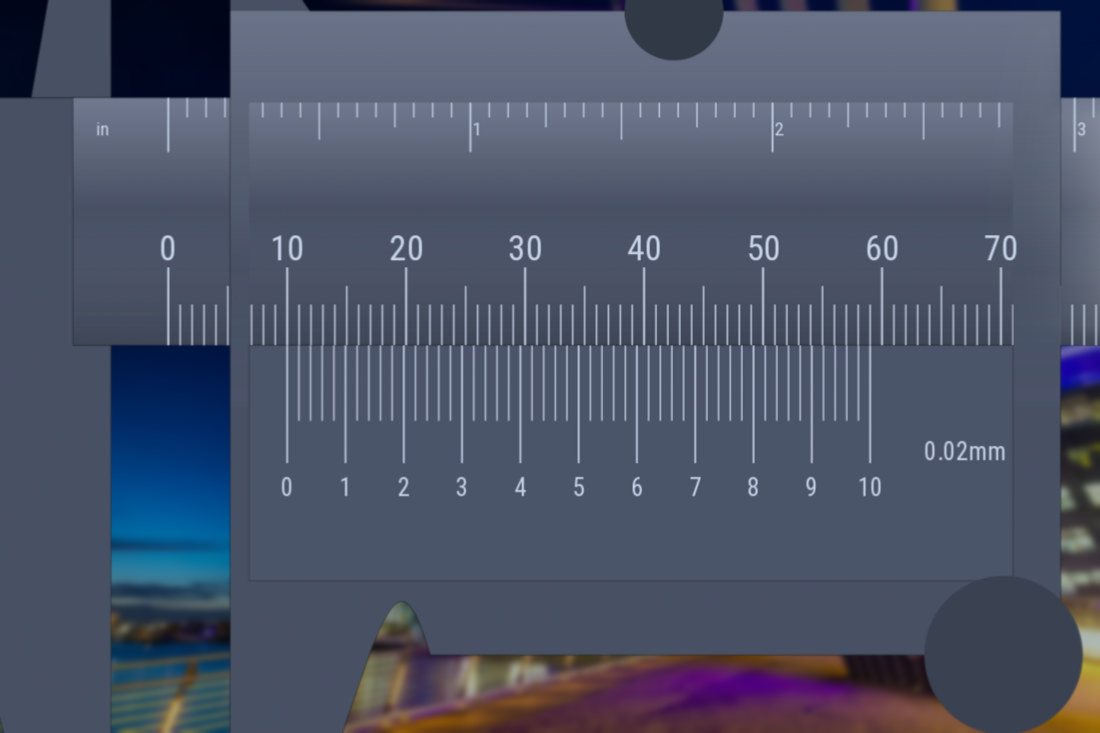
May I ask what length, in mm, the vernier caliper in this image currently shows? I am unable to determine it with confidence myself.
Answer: 10.0 mm
